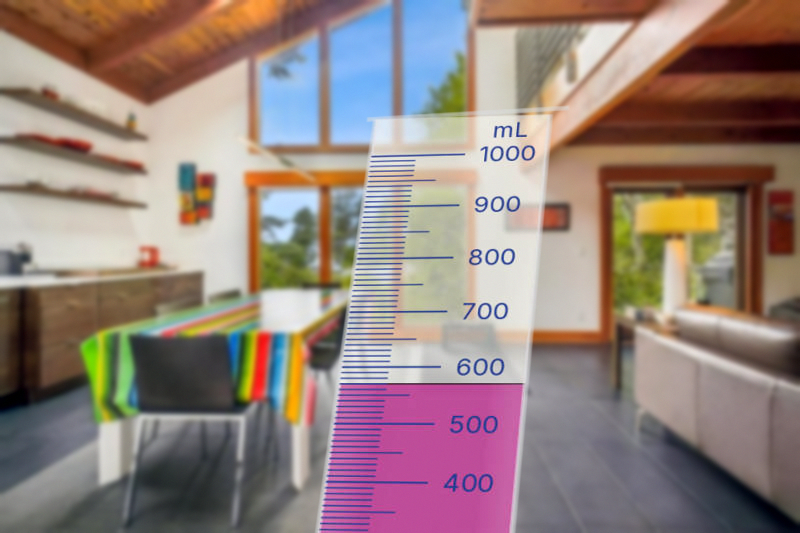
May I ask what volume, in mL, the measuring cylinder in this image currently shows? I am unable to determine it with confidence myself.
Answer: 570 mL
